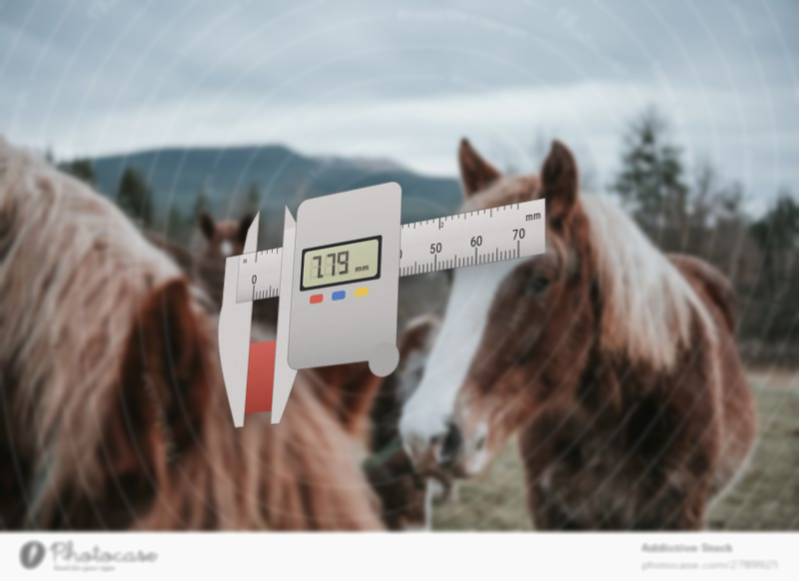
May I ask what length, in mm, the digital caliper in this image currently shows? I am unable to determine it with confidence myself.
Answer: 7.79 mm
